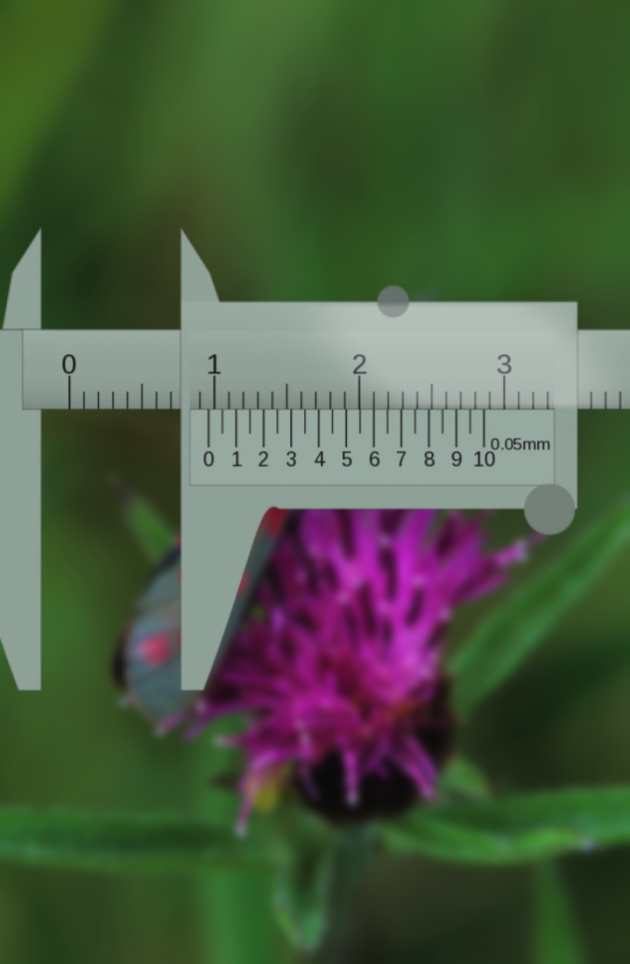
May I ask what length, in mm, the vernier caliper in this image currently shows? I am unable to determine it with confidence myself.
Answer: 9.6 mm
